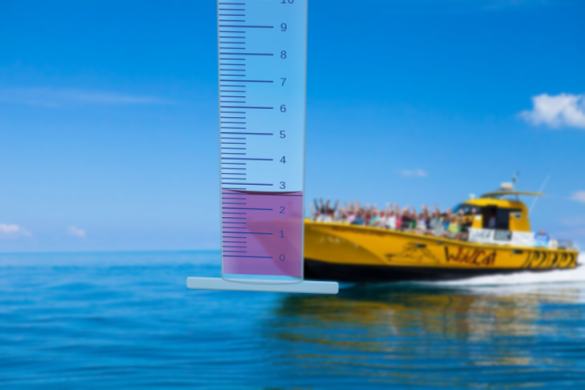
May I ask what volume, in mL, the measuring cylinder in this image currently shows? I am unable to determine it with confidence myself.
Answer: 2.6 mL
